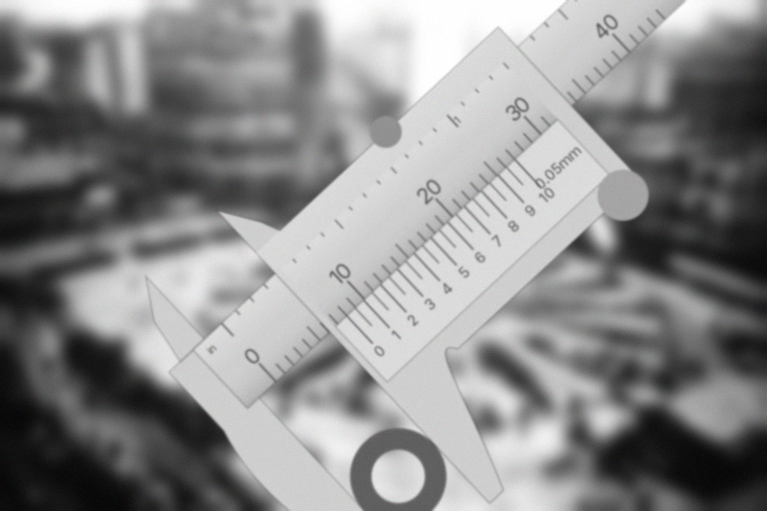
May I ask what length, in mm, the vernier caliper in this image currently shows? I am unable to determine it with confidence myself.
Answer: 8.0 mm
